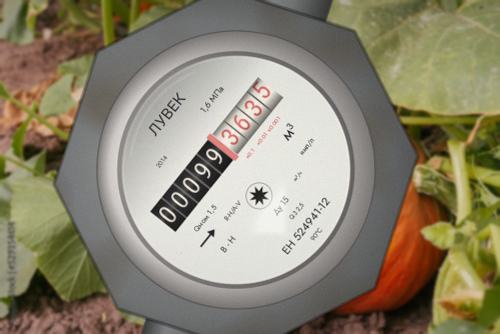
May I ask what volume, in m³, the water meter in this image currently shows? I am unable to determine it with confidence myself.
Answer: 99.3635 m³
